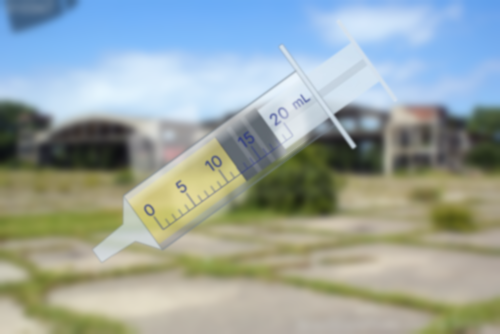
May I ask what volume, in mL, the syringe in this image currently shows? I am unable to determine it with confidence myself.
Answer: 12 mL
